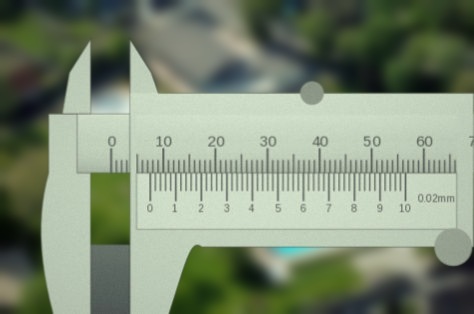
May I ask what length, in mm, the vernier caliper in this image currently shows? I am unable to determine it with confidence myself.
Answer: 7.5 mm
